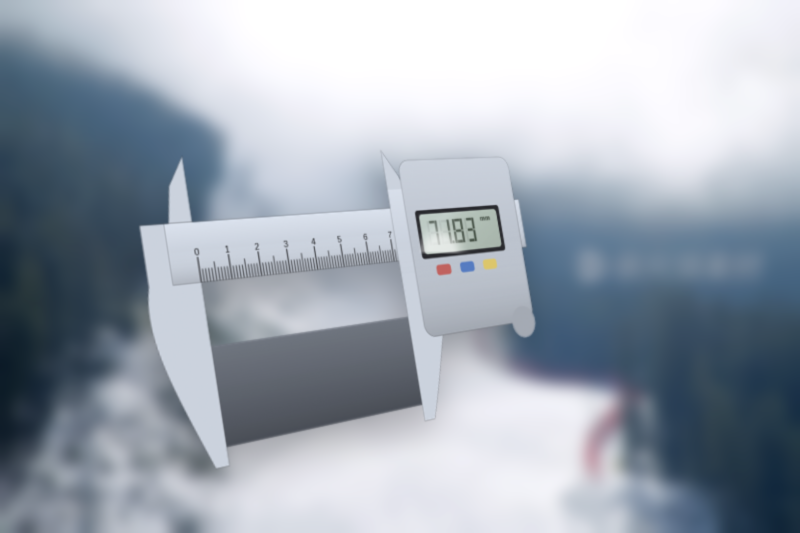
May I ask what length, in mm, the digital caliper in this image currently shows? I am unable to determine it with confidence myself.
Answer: 71.83 mm
